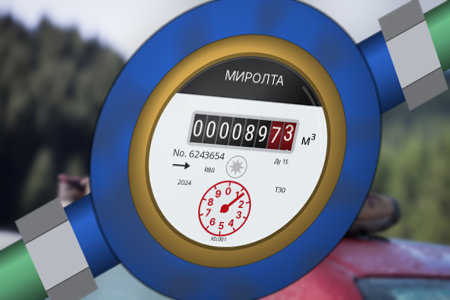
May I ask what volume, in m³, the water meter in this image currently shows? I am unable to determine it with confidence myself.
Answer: 89.731 m³
